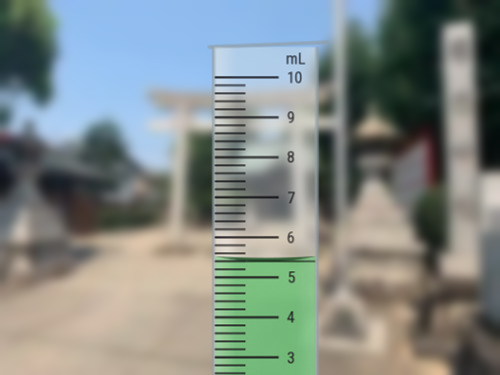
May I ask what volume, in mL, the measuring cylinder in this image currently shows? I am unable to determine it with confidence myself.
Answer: 5.4 mL
